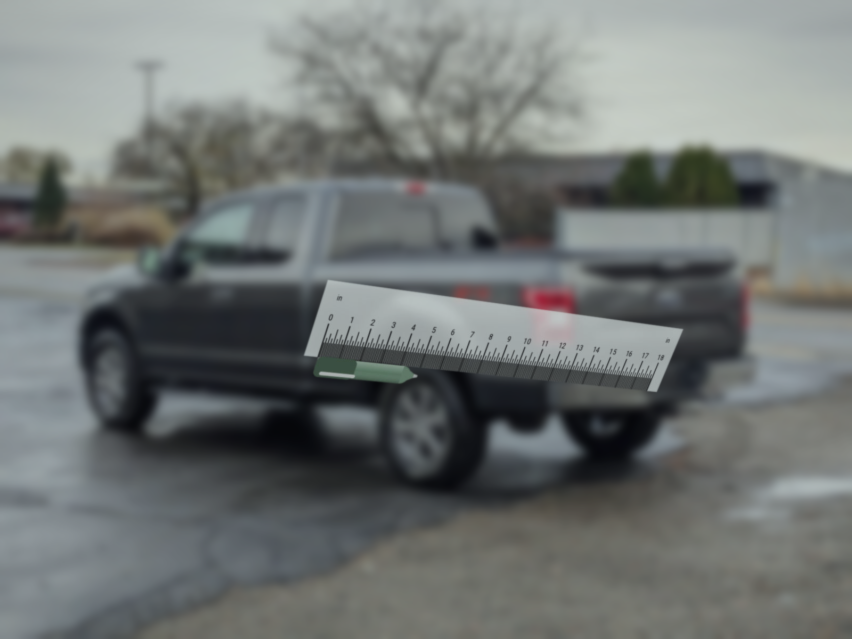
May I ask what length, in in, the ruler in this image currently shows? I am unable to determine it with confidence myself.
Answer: 5 in
